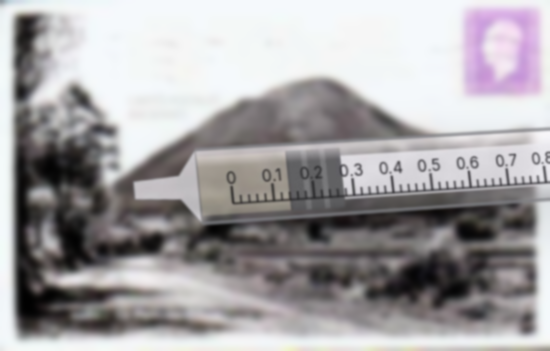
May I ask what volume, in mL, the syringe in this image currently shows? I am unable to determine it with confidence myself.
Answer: 0.14 mL
